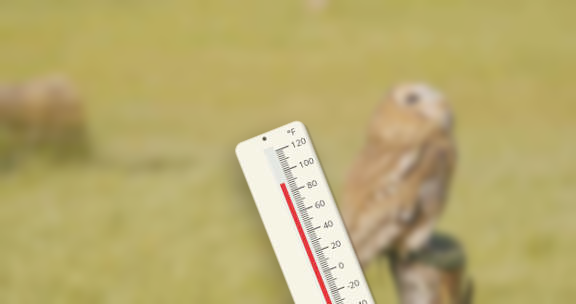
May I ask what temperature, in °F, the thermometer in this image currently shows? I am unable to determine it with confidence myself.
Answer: 90 °F
